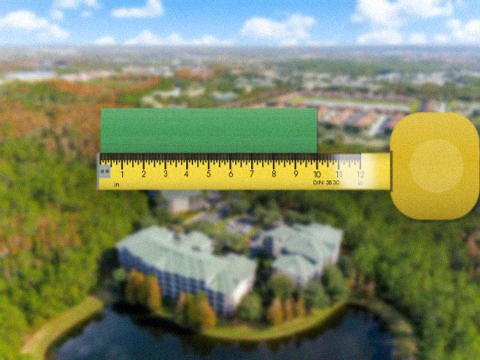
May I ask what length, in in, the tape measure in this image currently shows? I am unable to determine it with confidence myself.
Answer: 10 in
